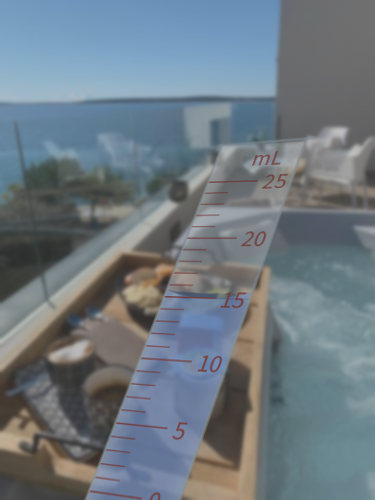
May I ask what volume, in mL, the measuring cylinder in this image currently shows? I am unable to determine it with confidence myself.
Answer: 15 mL
